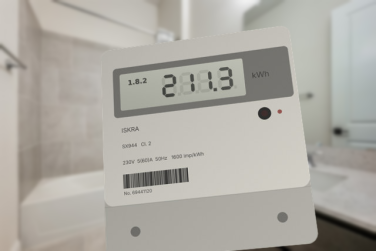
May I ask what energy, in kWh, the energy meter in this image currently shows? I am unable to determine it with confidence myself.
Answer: 211.3 kWh
